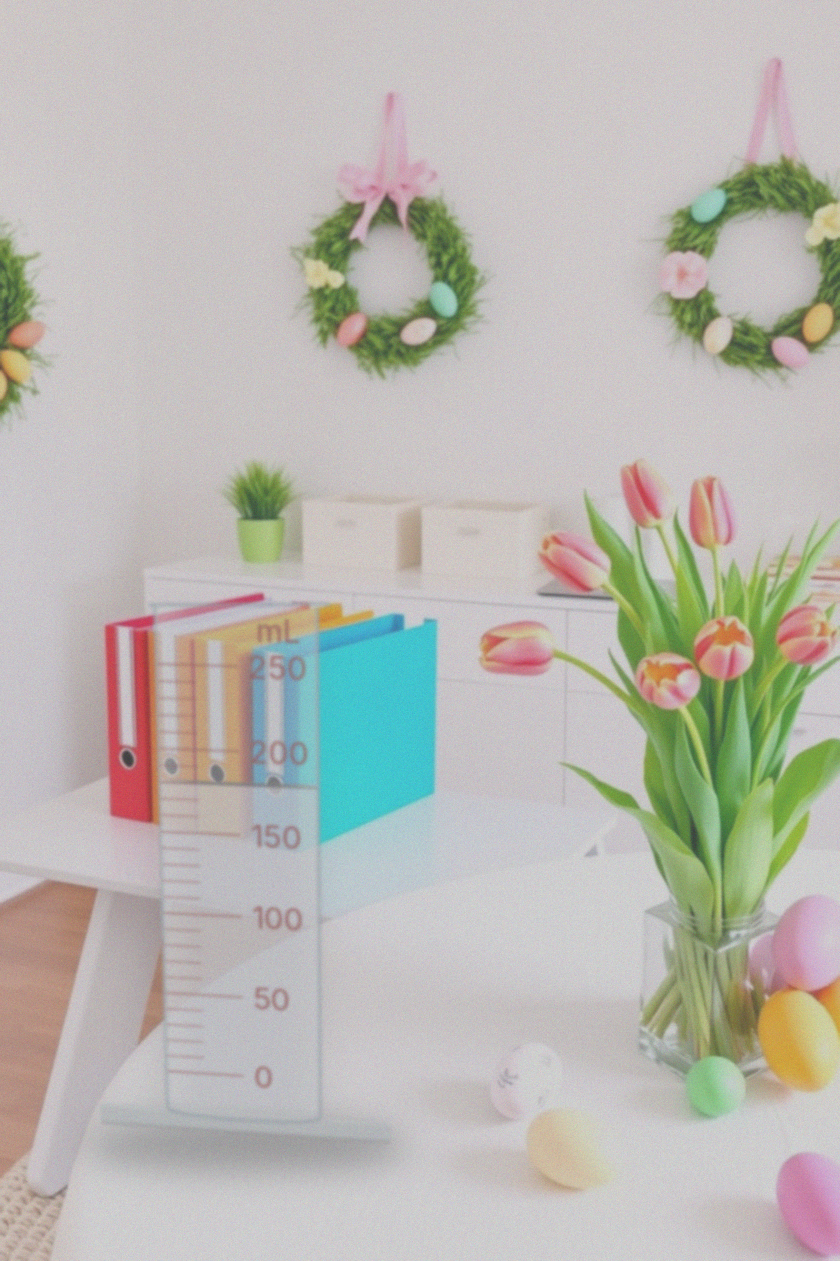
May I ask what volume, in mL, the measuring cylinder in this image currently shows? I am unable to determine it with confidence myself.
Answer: 180 mL
